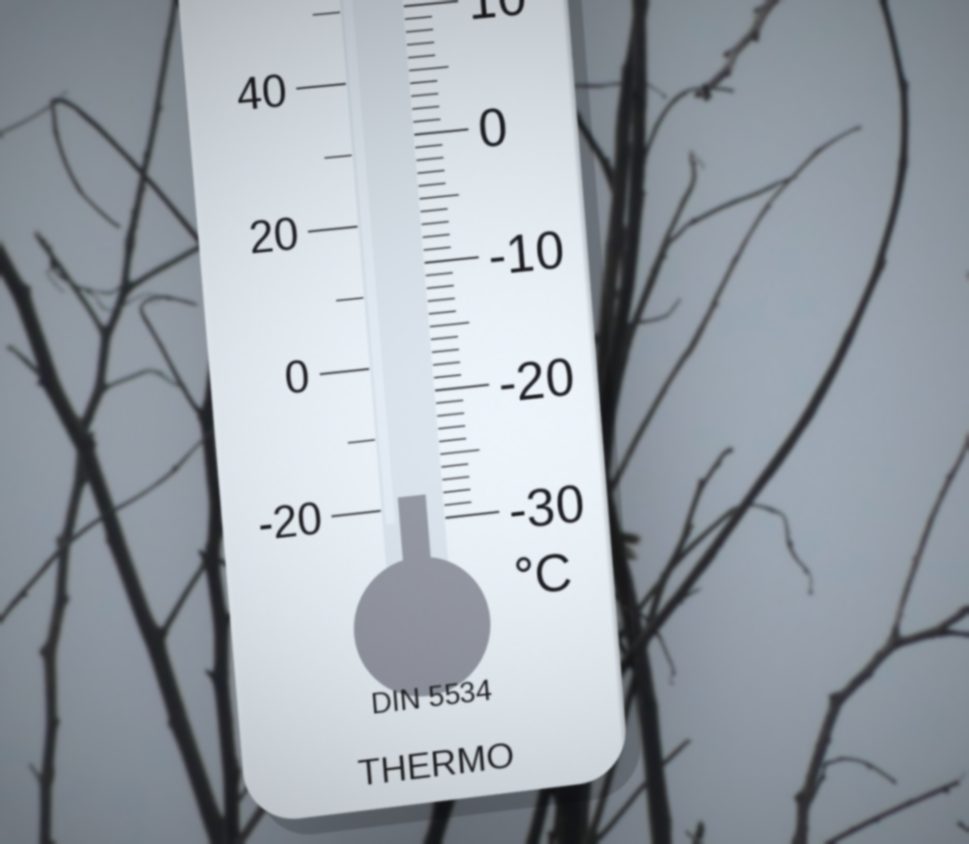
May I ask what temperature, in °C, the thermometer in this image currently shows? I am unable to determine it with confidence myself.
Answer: -28 °C
